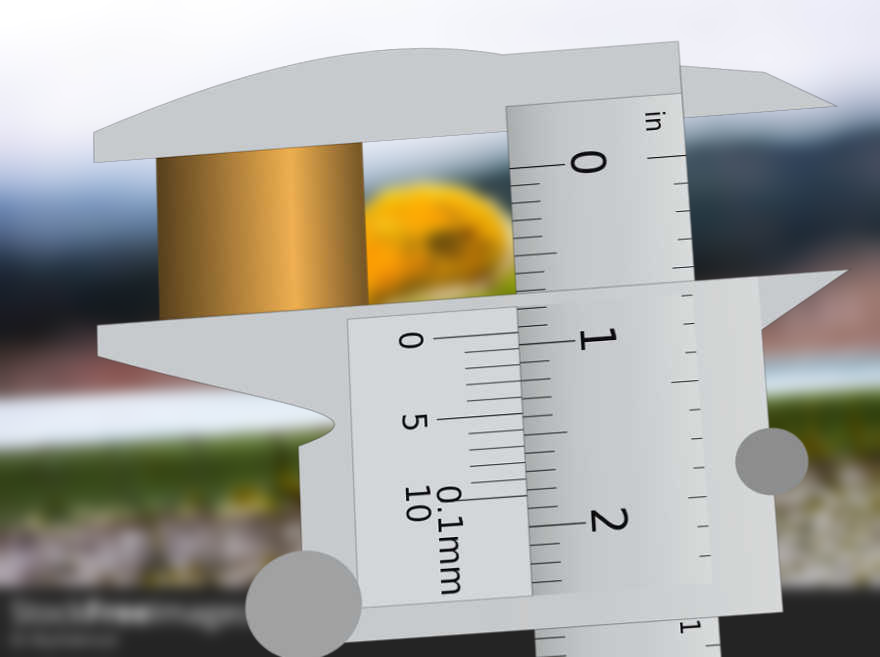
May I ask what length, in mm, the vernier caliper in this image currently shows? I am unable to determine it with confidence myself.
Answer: 9.3 mm
